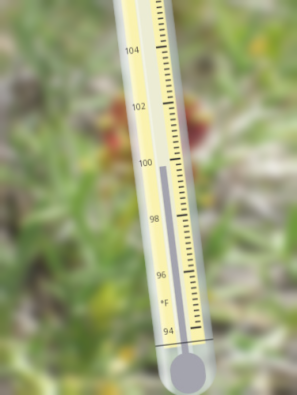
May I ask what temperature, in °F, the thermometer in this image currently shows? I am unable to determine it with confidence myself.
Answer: 99.8 °F
